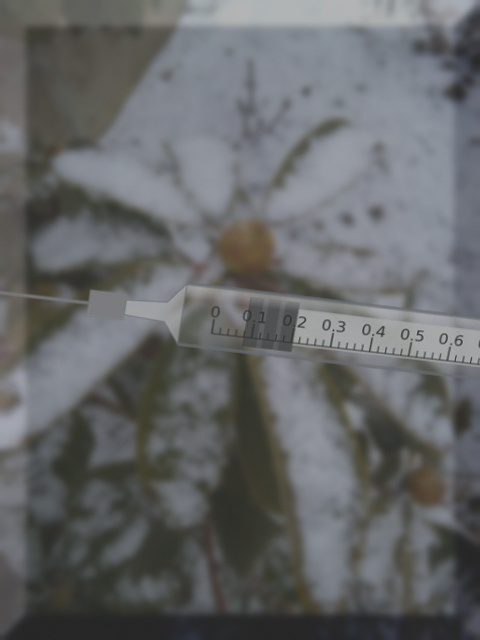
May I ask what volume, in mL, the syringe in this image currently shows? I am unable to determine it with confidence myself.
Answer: 0.08 mL
